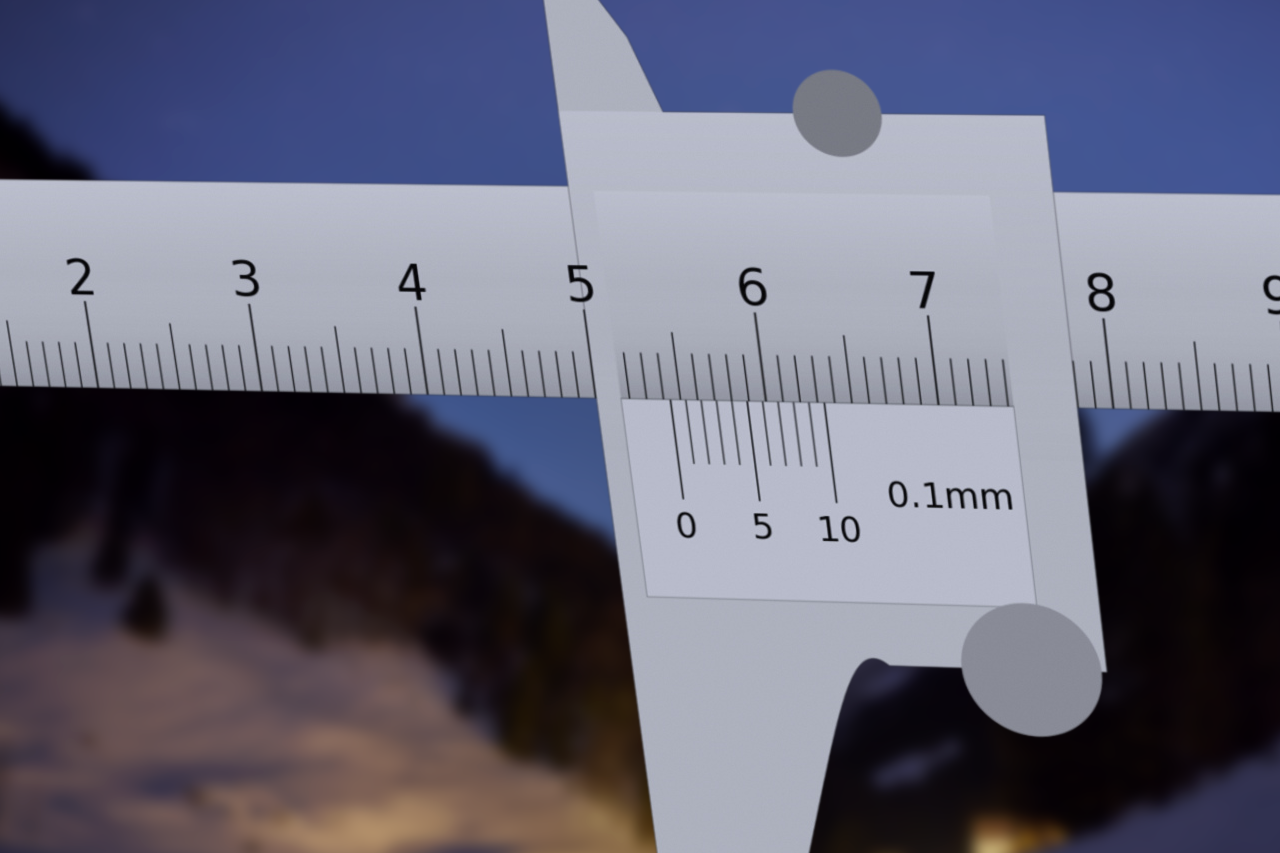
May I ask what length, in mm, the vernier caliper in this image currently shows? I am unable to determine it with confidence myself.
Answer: 54.4 mm
